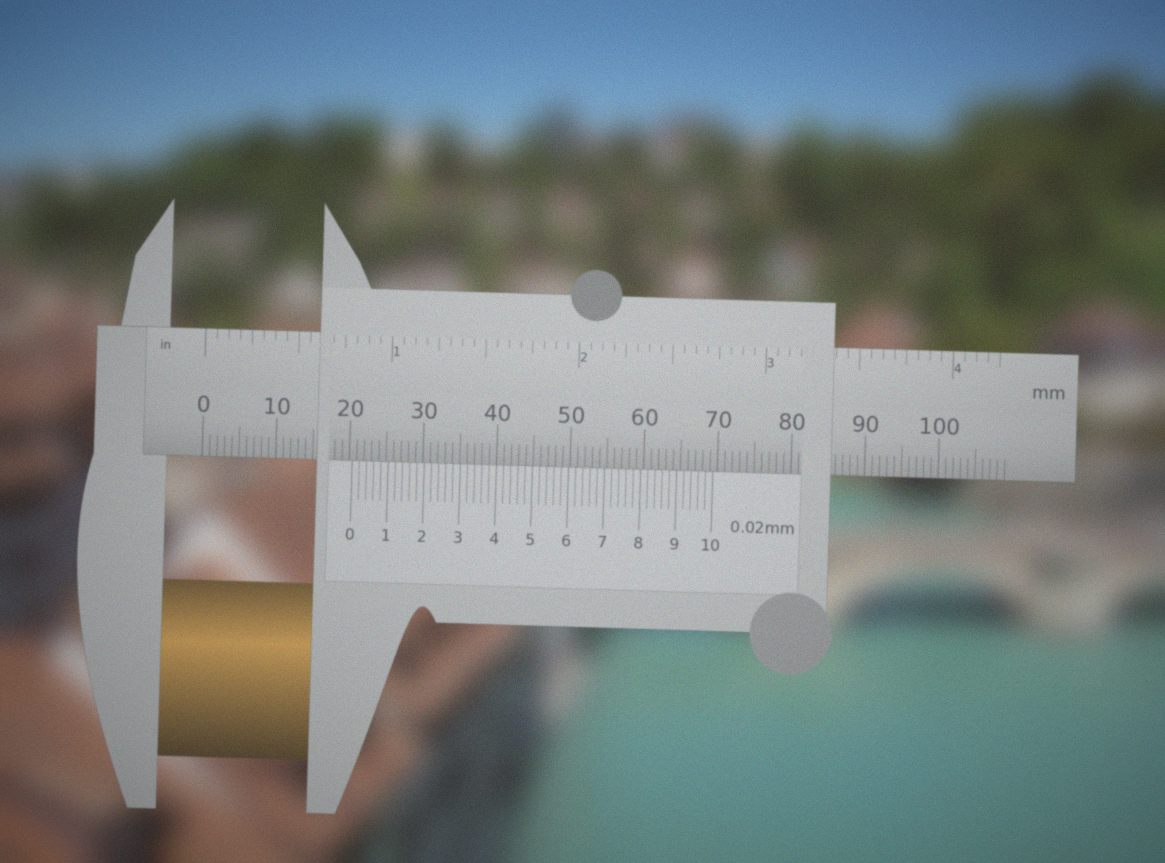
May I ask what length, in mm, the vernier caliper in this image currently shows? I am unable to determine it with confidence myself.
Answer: 20.4 mm
